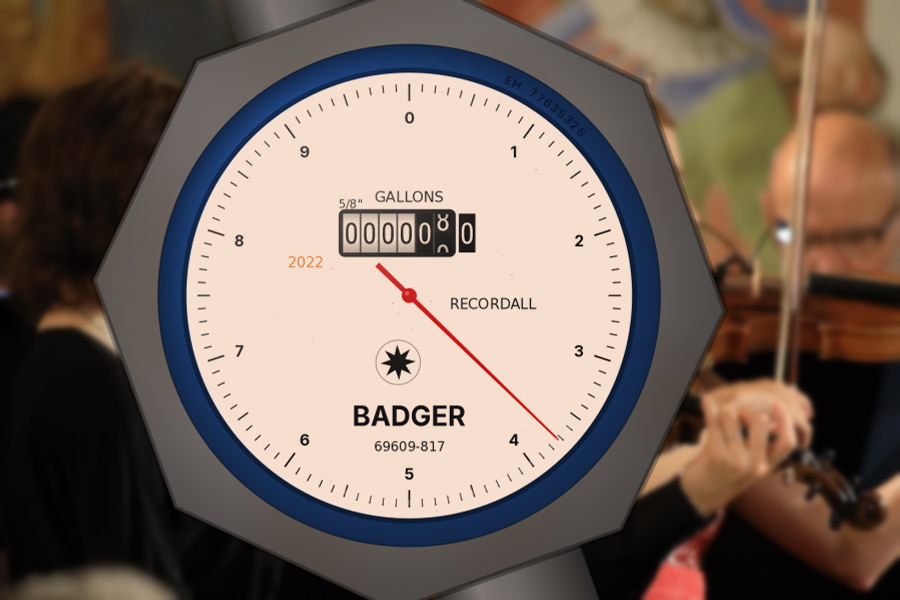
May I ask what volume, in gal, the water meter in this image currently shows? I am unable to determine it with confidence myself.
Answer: 83.7 gal
